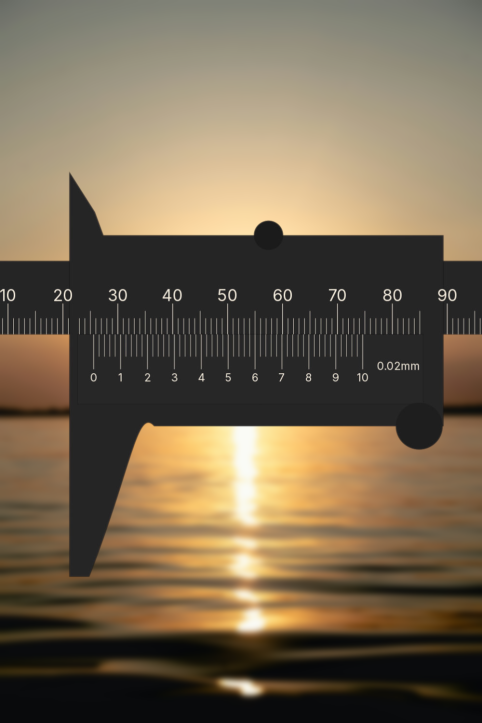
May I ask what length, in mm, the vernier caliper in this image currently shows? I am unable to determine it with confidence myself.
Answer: 25.6 mm
